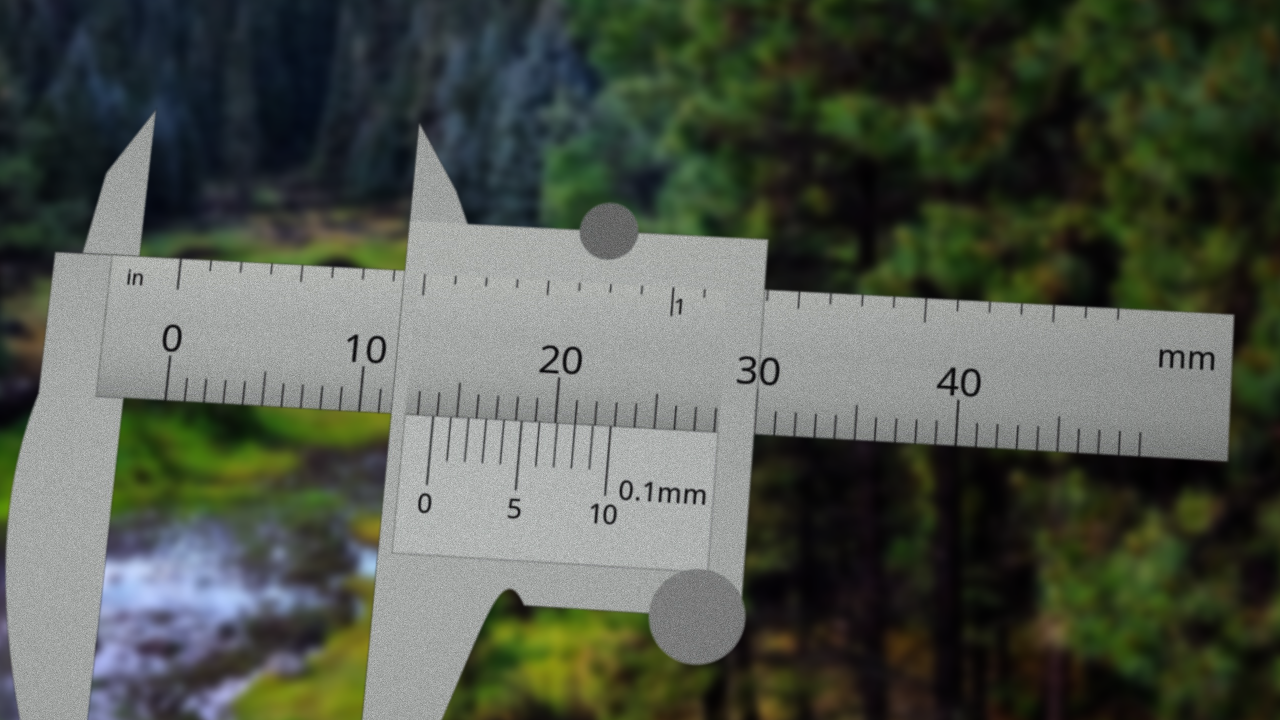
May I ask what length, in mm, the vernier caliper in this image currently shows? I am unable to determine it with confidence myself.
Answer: 13.8 mm
